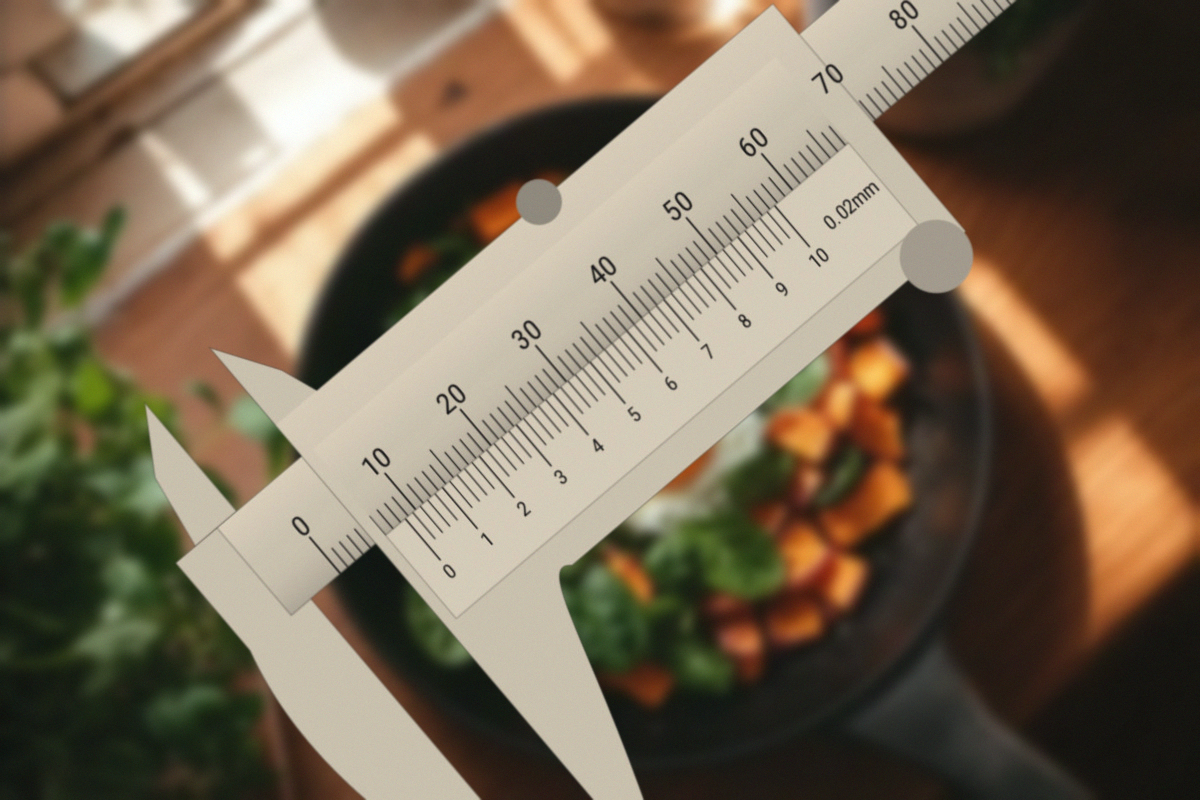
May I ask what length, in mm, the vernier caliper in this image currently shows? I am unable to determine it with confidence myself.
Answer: 8.6 mm
